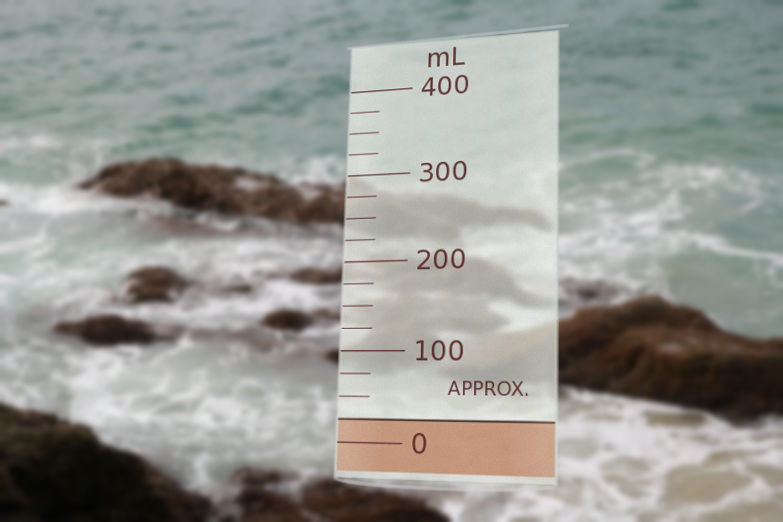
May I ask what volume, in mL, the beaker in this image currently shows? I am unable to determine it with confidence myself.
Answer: 25 mL
